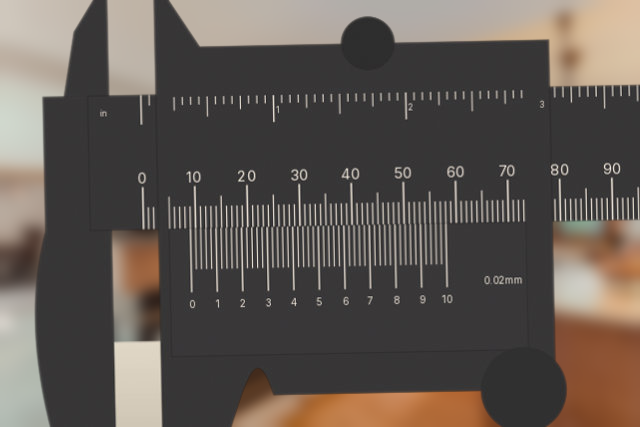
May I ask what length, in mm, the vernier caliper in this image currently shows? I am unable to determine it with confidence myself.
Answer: 9.0 mm
